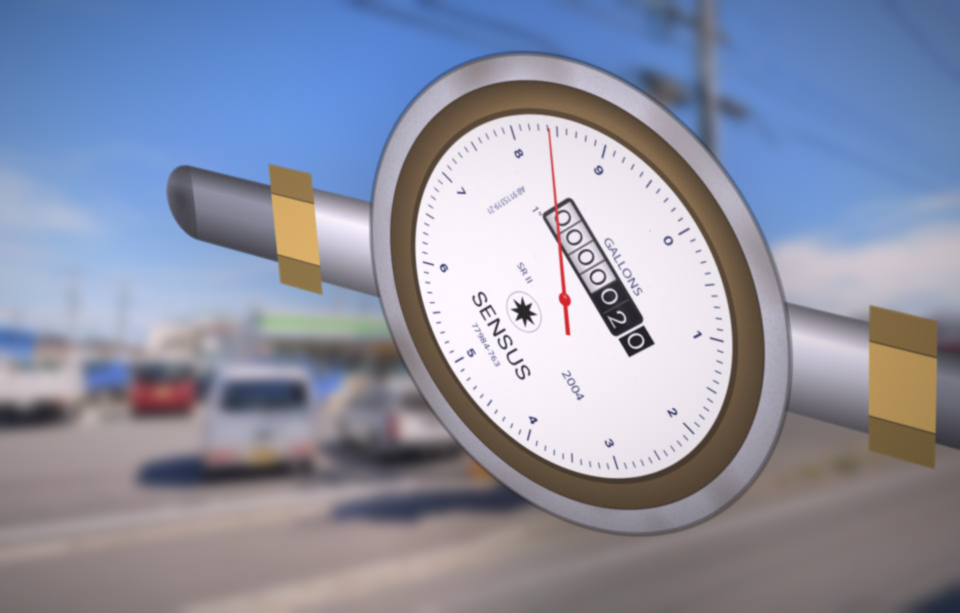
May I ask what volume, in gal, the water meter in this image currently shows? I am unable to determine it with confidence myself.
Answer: 18.4 gal
